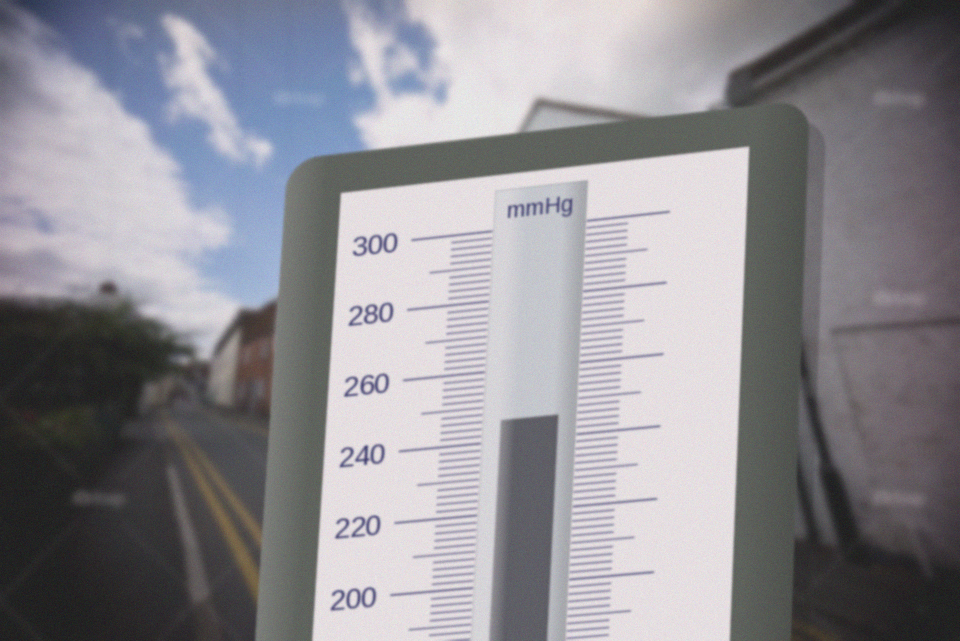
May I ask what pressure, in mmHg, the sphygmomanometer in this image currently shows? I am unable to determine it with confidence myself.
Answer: 246 mmHg
